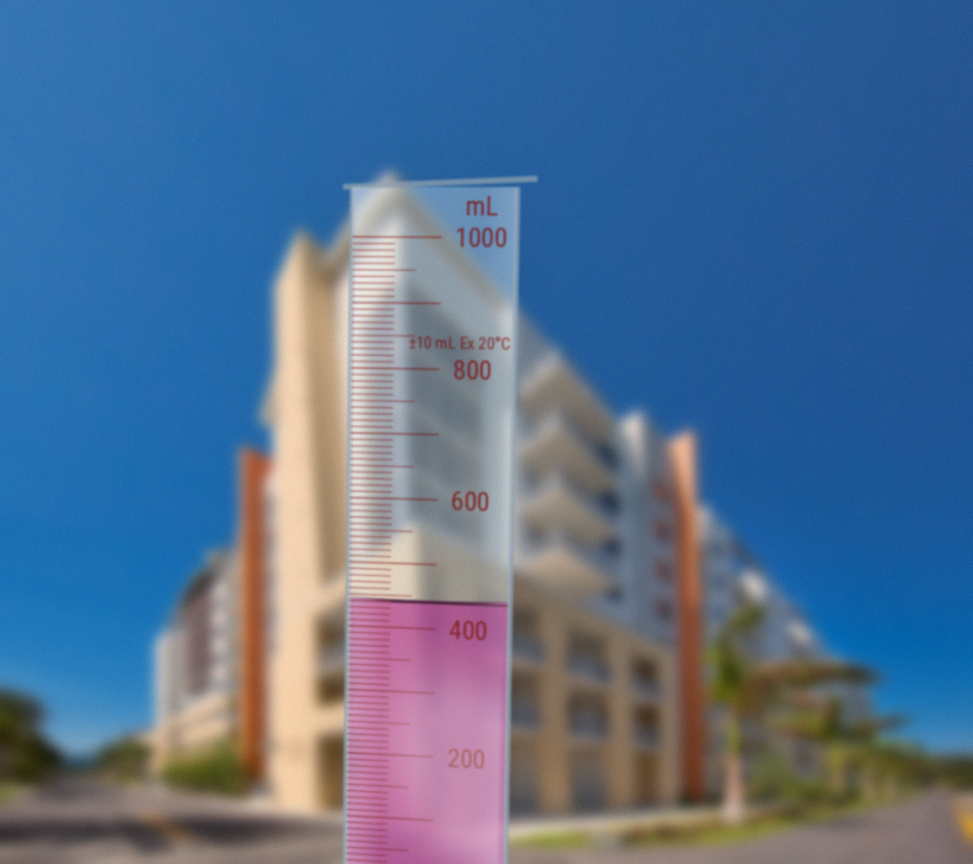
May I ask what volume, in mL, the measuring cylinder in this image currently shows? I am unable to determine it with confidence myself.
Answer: 440 mL
